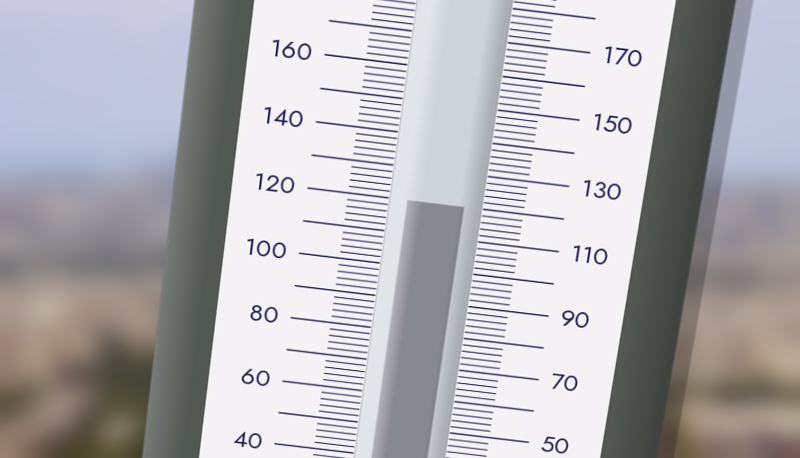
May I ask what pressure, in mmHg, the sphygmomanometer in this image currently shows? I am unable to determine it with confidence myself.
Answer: 120 mmHg
